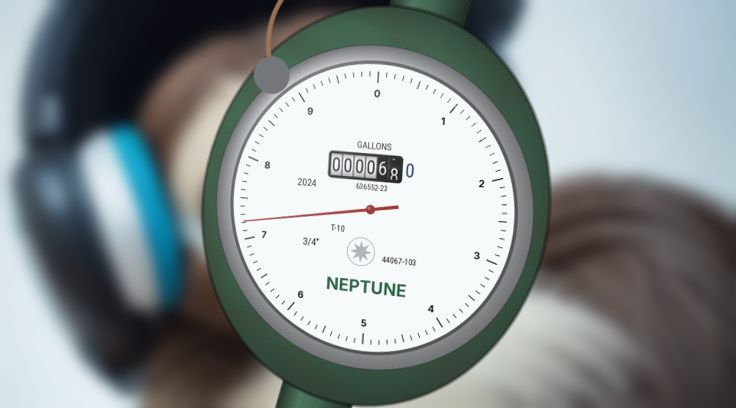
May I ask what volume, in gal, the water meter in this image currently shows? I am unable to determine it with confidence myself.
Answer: 677.2 gal
